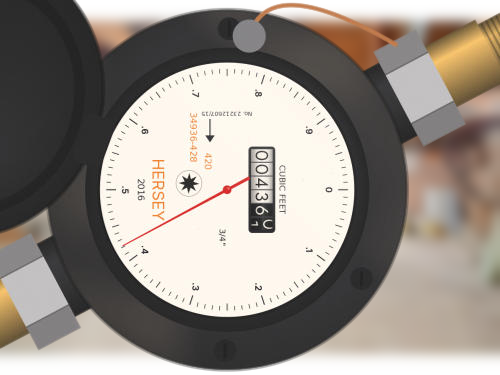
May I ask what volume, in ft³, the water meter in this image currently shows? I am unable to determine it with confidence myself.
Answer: 4360.42 ft³
